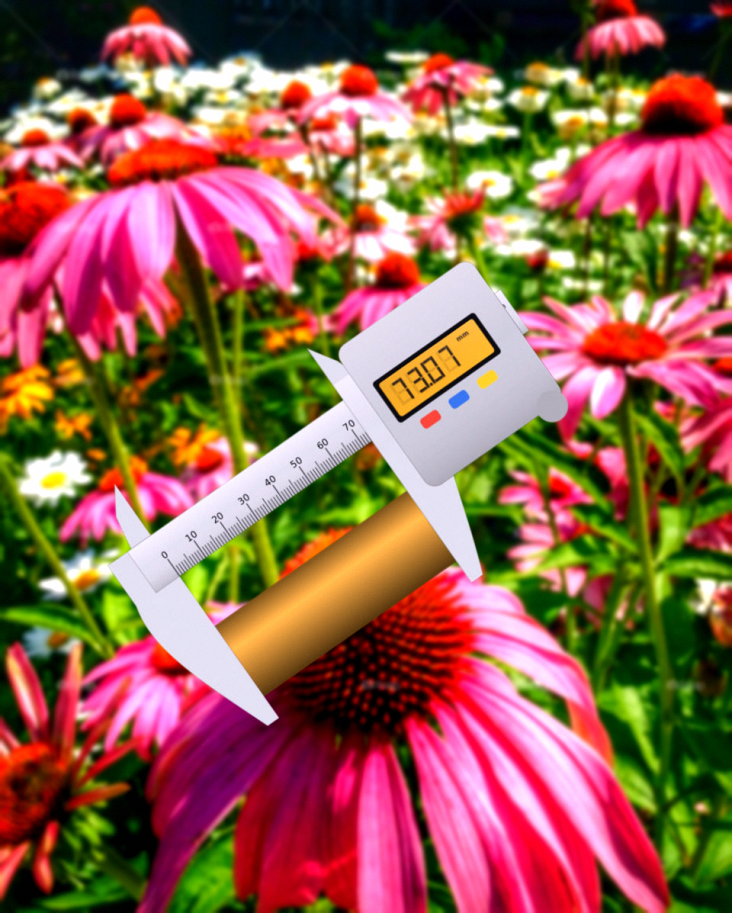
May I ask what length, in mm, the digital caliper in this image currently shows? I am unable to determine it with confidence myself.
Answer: 73.07 mm
